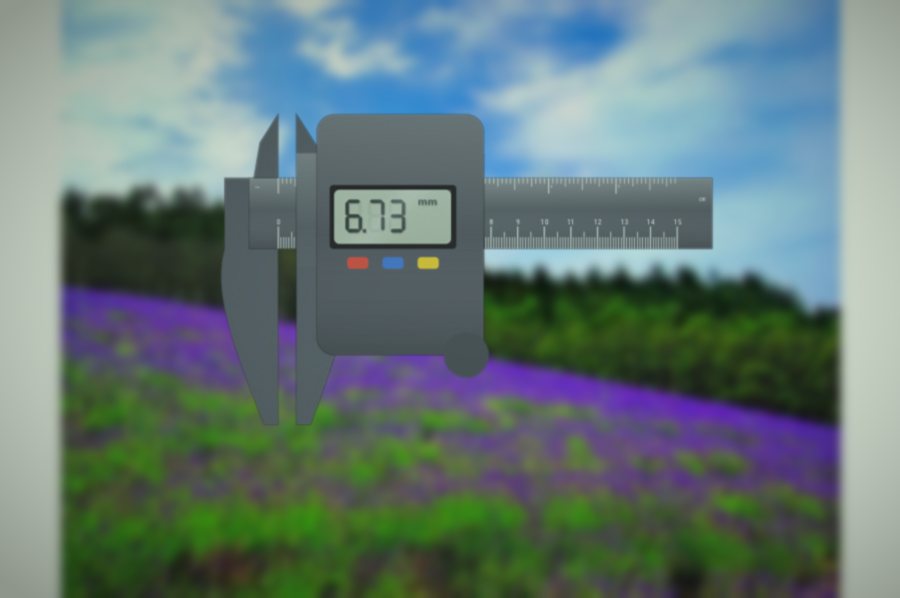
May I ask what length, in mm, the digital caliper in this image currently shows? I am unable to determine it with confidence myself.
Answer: 6.73 mm
